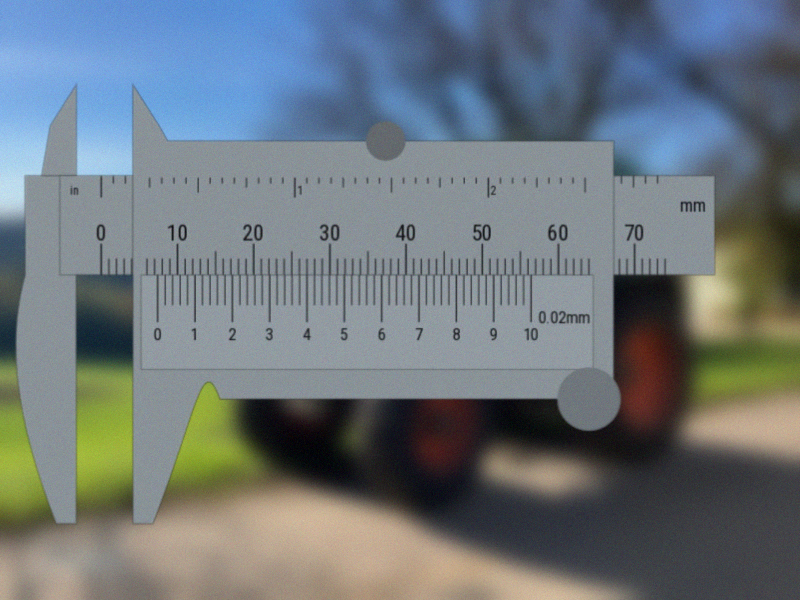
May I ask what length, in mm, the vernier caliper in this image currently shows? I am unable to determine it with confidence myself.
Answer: 7.4 mm
